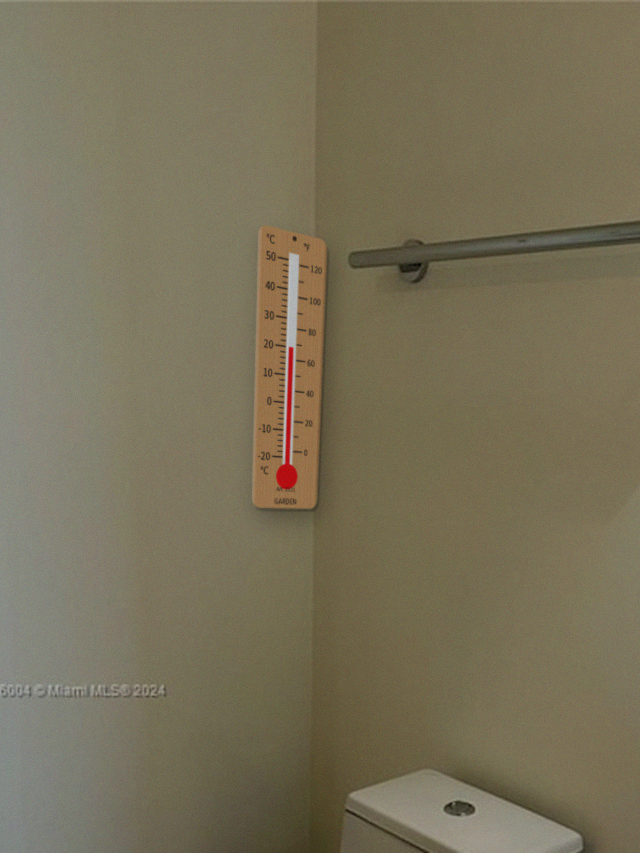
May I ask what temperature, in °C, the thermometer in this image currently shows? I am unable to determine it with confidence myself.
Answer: 20 °C
